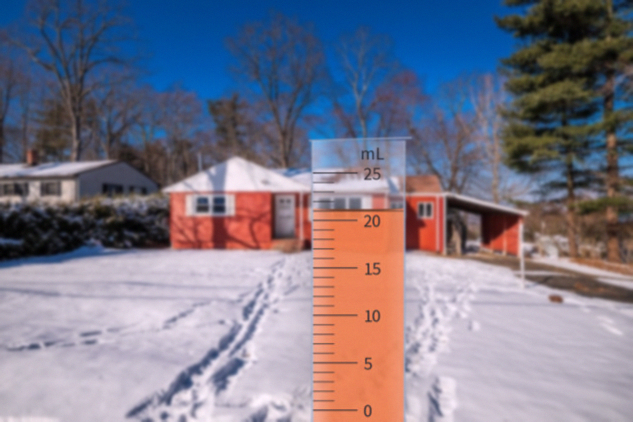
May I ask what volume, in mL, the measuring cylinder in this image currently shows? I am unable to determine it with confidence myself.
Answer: 21 mL
